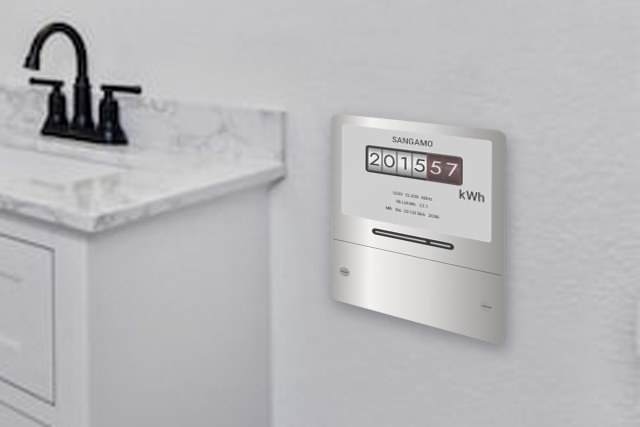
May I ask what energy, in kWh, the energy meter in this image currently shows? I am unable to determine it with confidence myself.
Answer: 2015.57 kWh
